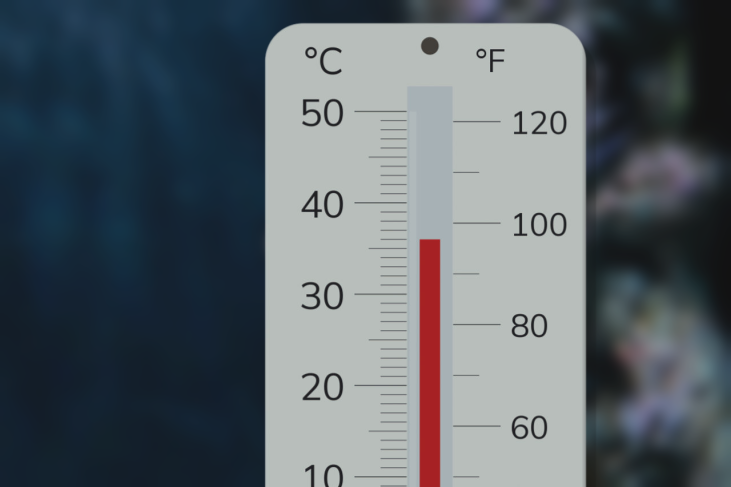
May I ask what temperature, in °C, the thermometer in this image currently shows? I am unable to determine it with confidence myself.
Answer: 36 °C
